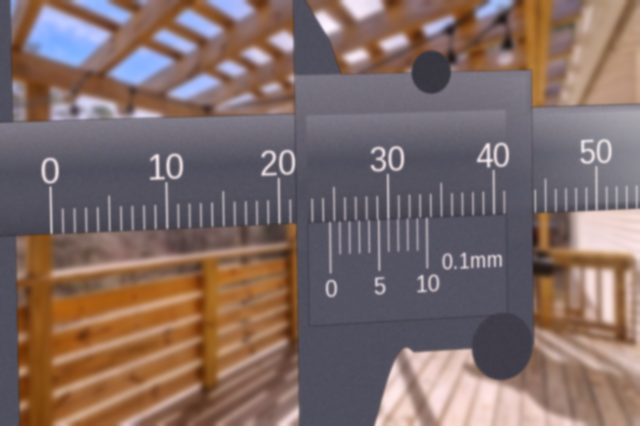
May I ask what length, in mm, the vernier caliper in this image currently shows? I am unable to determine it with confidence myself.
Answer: 24.6 mm
